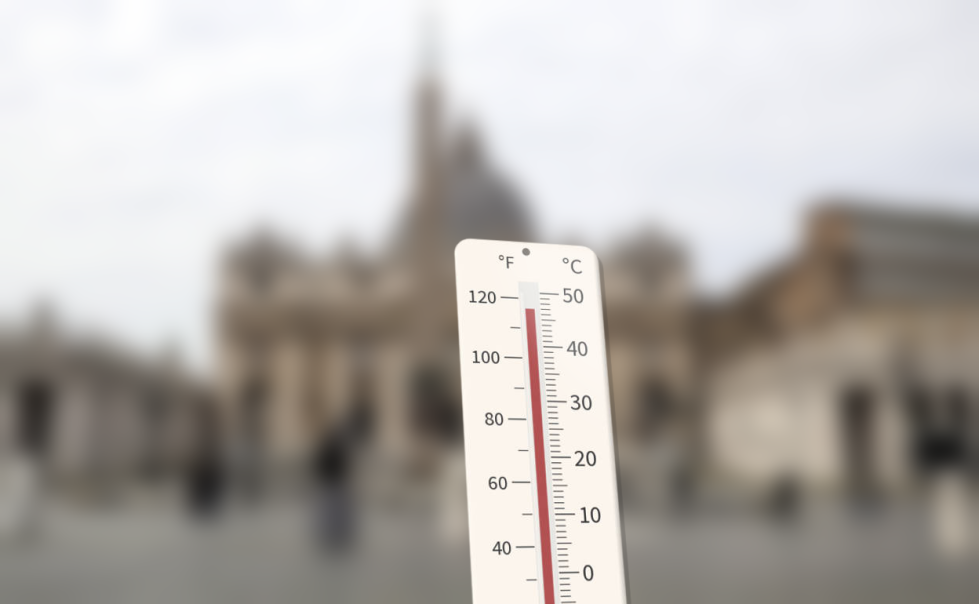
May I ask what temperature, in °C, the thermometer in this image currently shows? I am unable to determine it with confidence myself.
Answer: 47 °C
